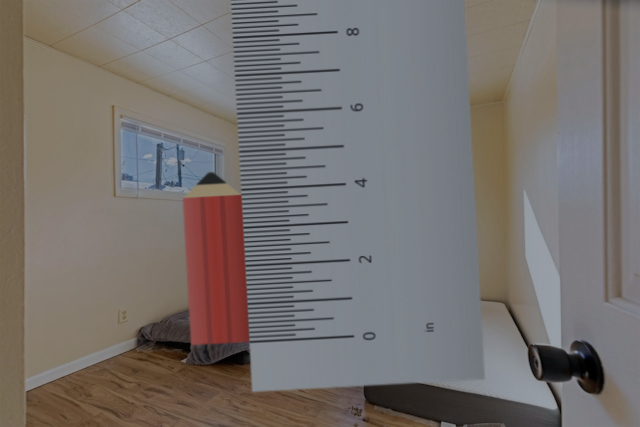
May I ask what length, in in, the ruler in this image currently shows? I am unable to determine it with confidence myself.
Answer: 4.5 in
